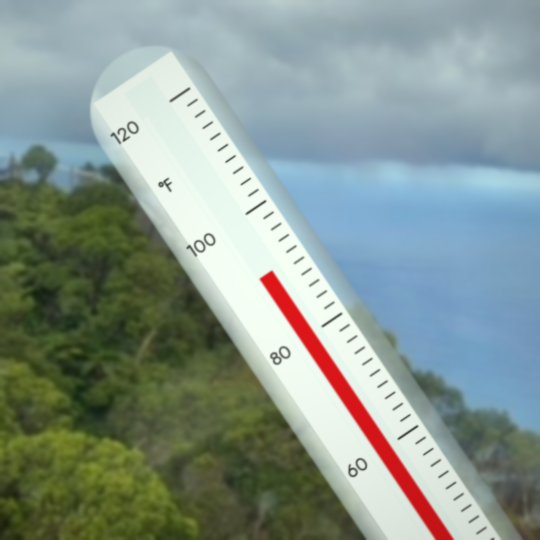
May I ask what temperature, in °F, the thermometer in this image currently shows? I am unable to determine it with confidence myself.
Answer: 91 °F
